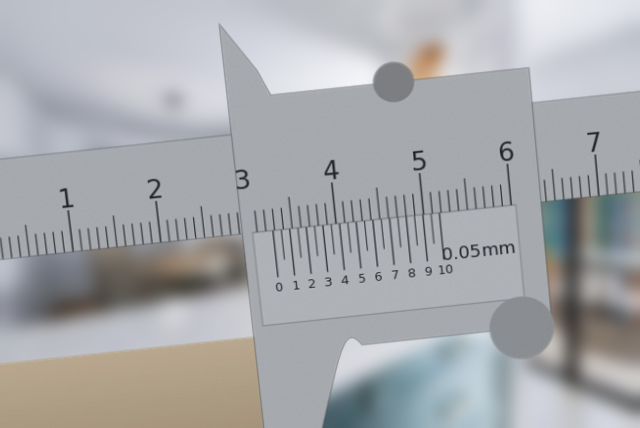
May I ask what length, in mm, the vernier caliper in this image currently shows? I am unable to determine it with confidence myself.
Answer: 32.8 mm
